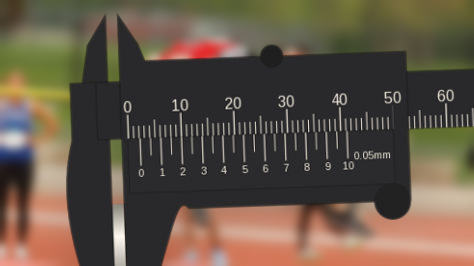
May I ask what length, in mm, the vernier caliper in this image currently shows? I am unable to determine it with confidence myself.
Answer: 2.2 mm
